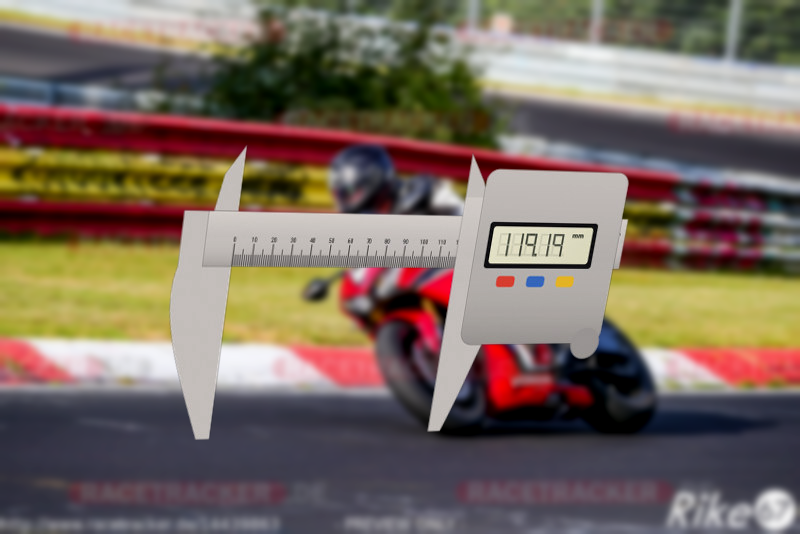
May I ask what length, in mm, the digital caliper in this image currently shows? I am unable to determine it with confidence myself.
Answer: 119.19 mm
